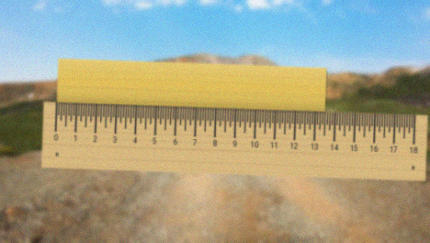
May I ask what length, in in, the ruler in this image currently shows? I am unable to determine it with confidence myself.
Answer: 13.5 in
